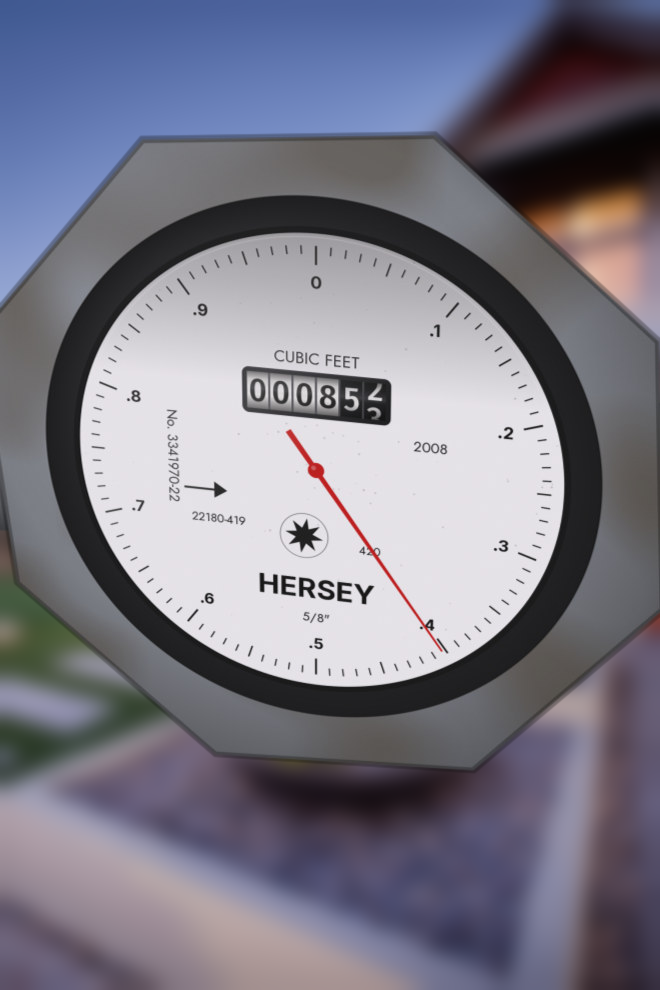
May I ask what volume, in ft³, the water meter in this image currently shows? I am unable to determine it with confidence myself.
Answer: 852.40 ft³
